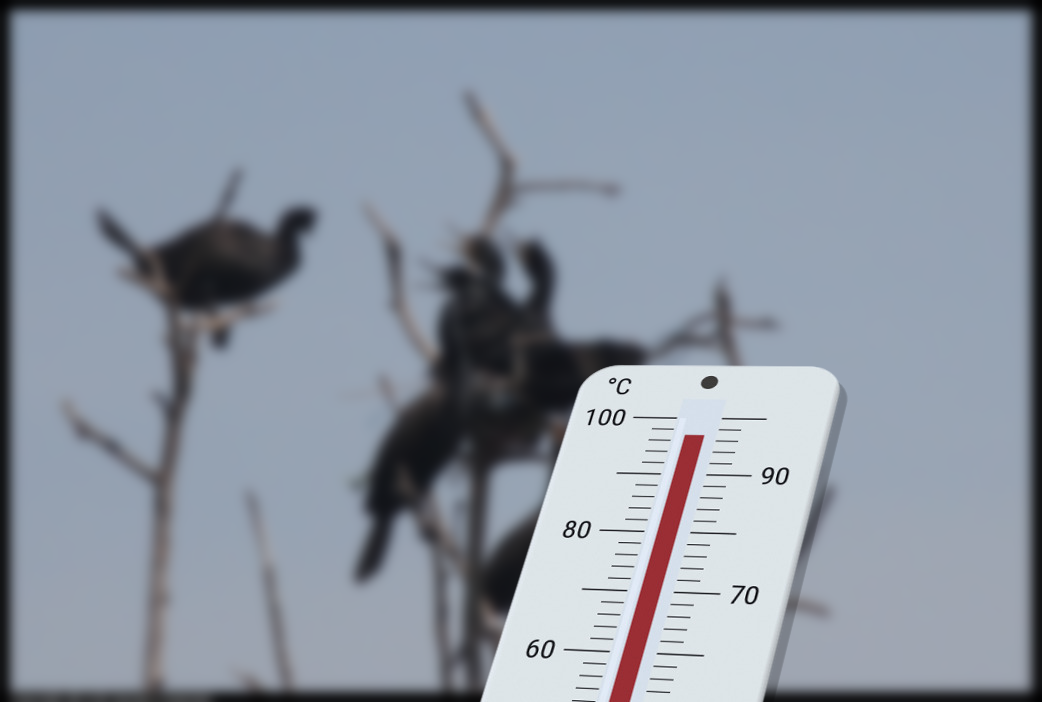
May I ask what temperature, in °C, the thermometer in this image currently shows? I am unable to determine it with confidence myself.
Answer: 97 °C
